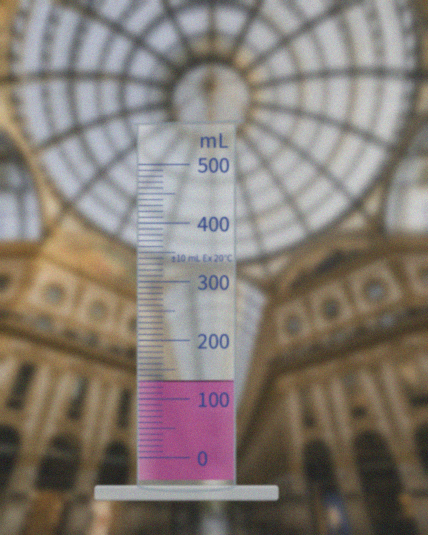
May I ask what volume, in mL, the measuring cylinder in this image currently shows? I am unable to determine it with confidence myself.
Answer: 130 mL
